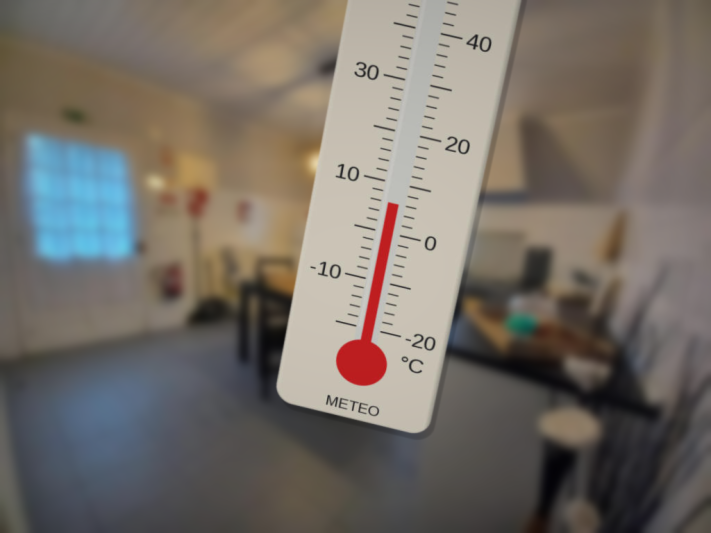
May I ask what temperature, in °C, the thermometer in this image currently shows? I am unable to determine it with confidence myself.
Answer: 6 °C
